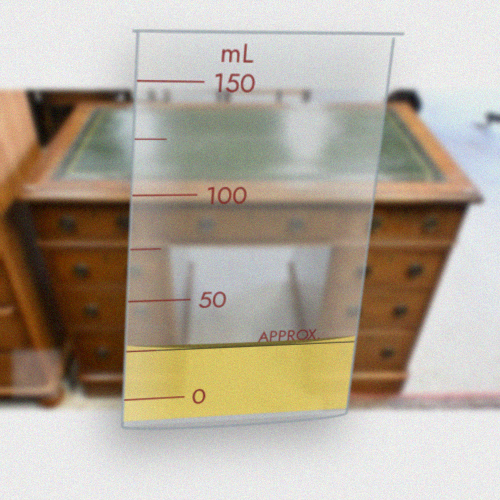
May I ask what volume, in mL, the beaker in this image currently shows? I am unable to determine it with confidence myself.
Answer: 25 mL
